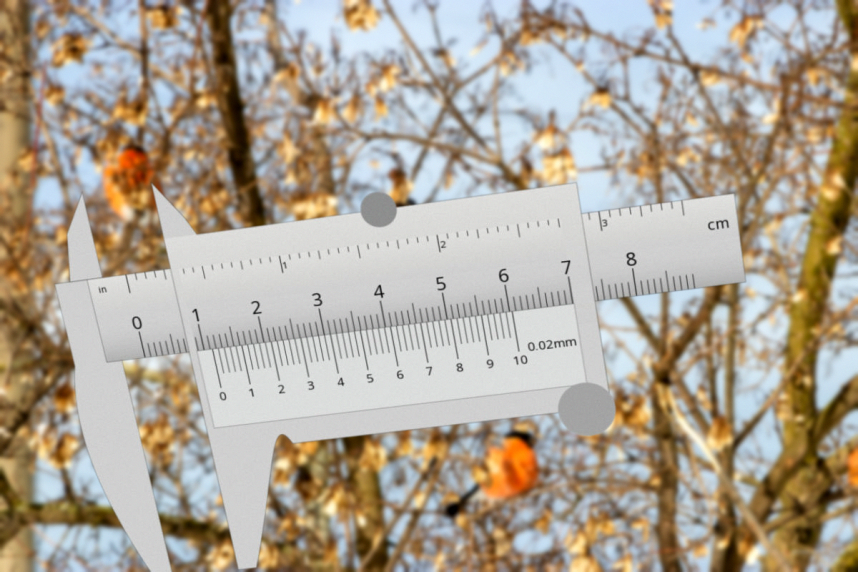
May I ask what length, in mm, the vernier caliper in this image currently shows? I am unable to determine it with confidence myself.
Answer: 11.4 mm
